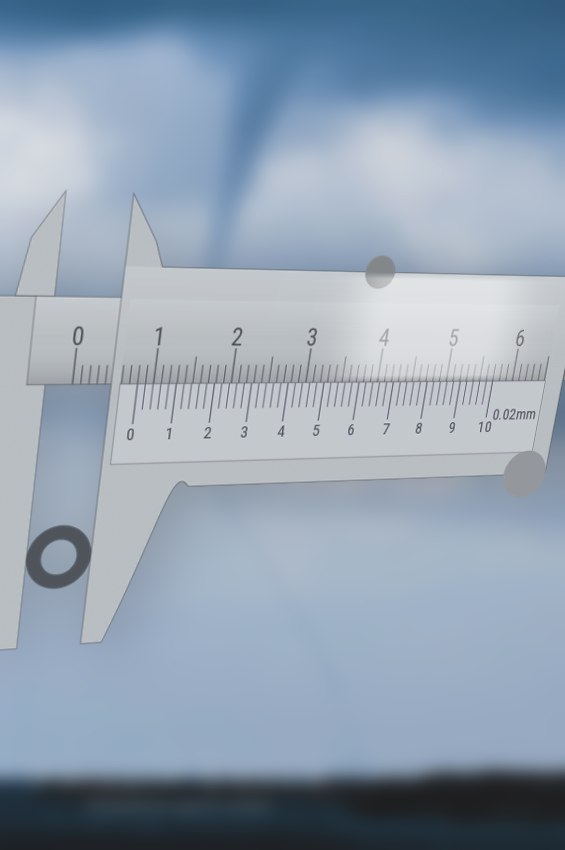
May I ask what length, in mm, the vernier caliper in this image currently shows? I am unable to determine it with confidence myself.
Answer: 8.0 mm
